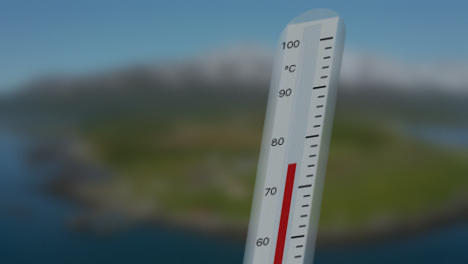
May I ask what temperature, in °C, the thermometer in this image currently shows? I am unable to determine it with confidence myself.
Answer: 75 °C
